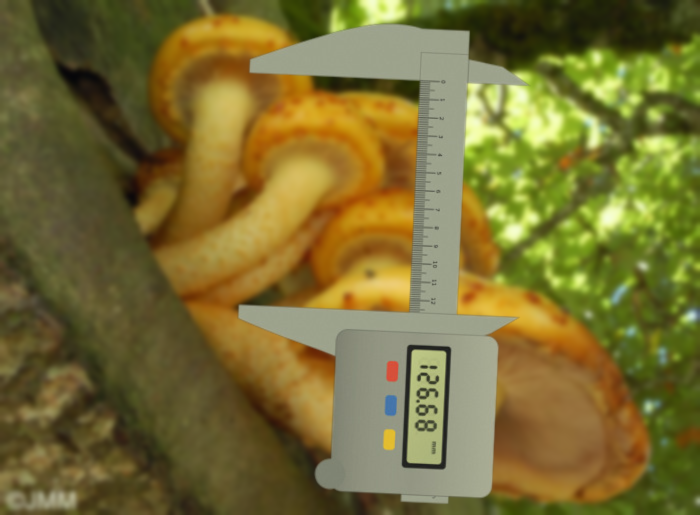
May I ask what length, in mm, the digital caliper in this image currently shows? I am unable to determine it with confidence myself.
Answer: 126.68 mm
